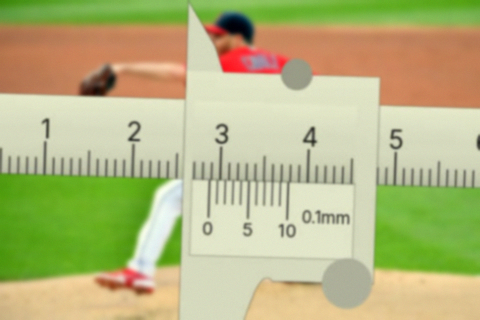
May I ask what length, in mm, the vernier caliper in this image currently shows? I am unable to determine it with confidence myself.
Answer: 28.8 mm
